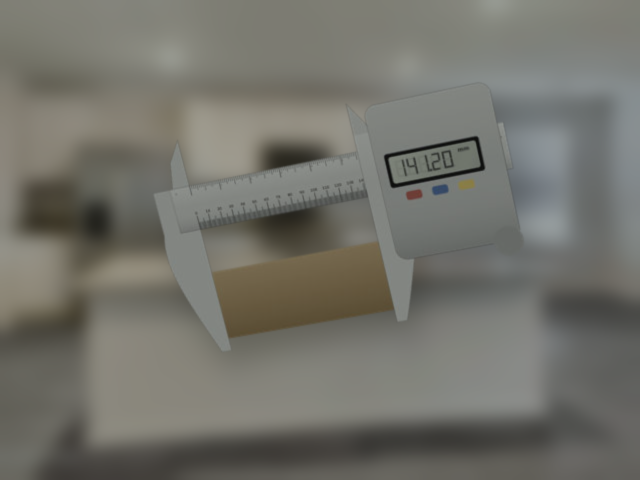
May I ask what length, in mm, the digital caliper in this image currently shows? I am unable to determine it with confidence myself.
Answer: 141.20 mm
